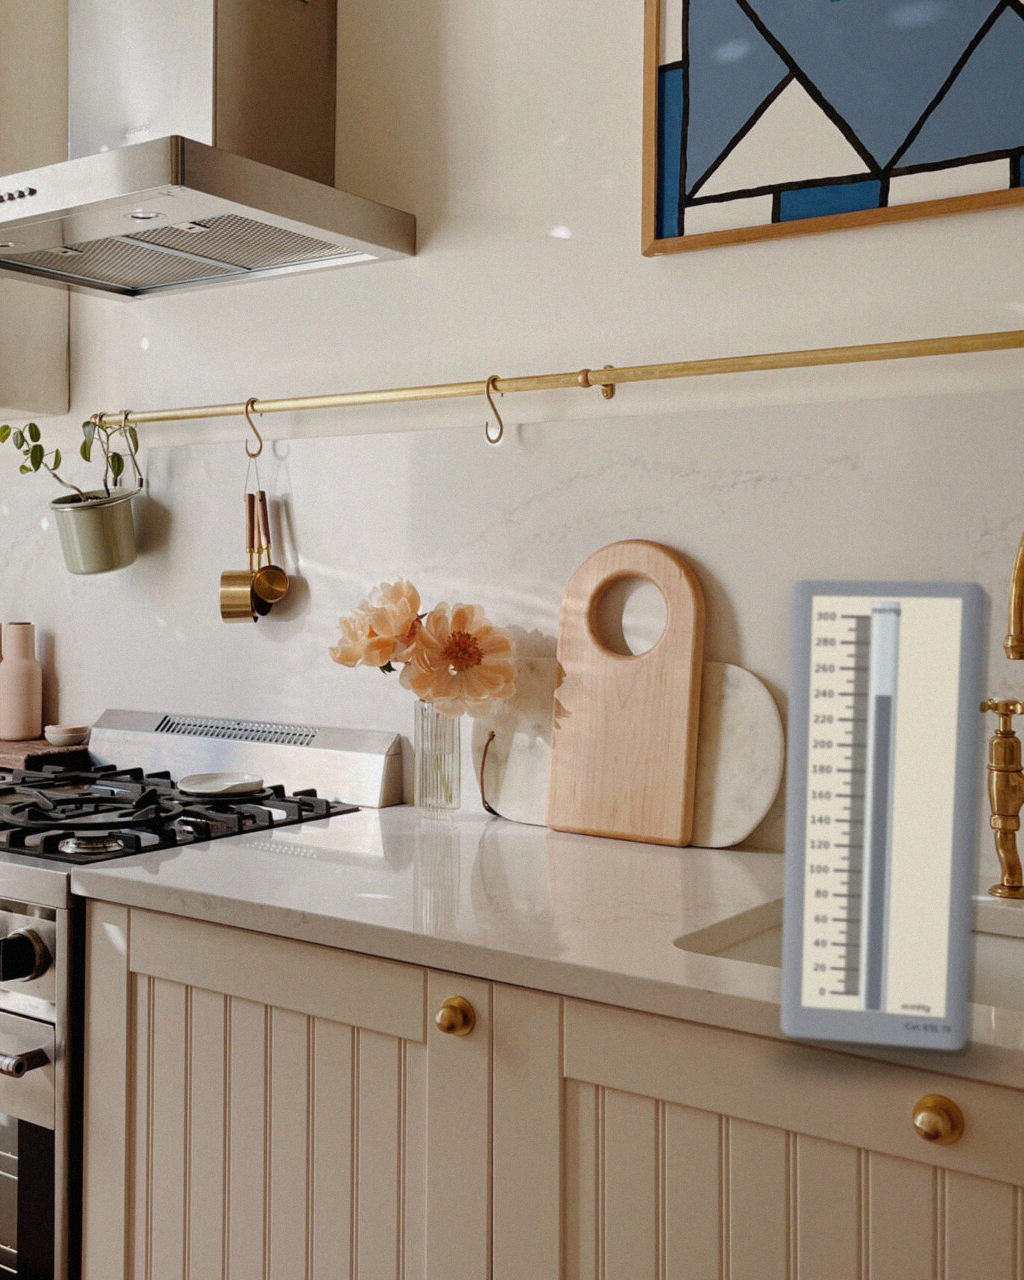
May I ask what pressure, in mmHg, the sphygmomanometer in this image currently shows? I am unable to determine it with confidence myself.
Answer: 240 mmHg
